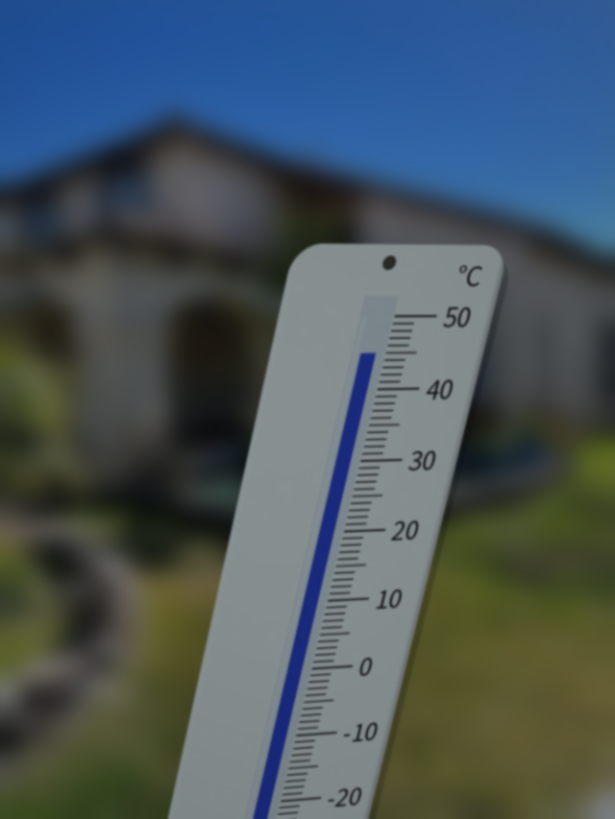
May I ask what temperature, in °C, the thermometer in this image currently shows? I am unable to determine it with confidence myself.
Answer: 45 °C
